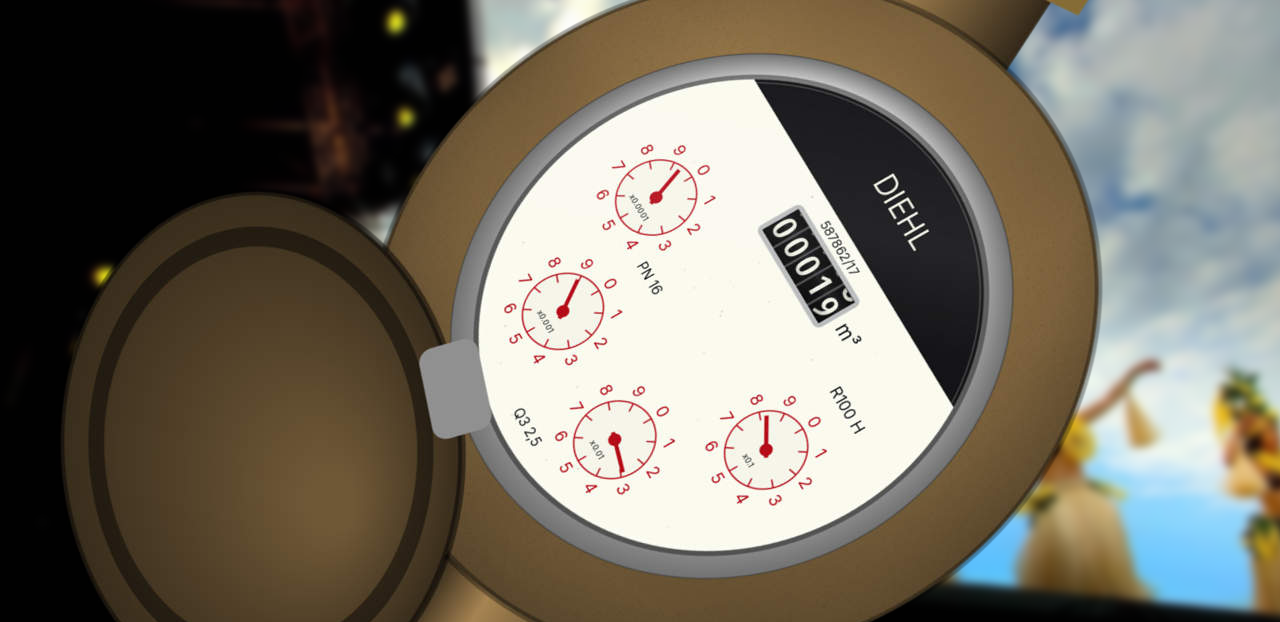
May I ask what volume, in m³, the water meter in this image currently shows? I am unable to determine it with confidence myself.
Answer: 18.8289 m³
